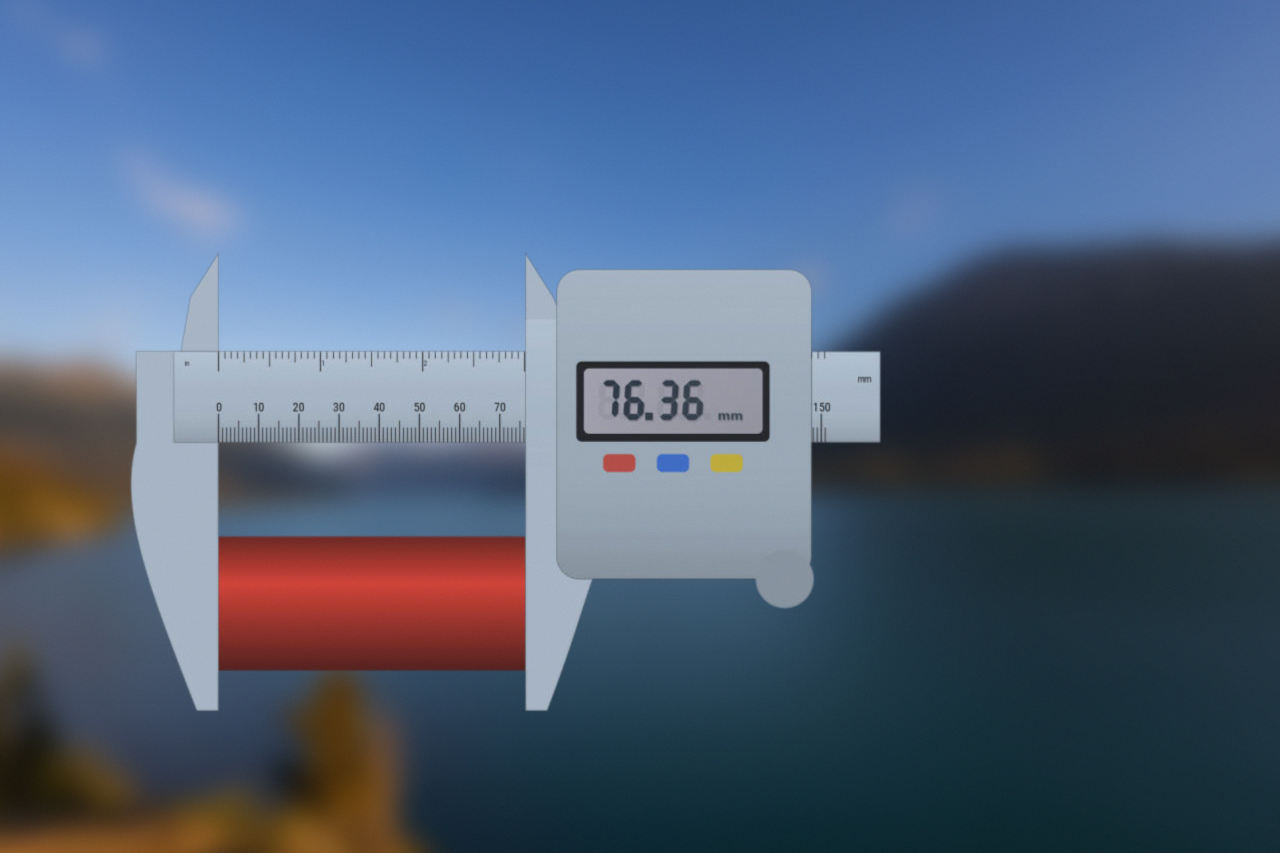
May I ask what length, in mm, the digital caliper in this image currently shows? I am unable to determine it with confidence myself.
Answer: 76.36 mm
